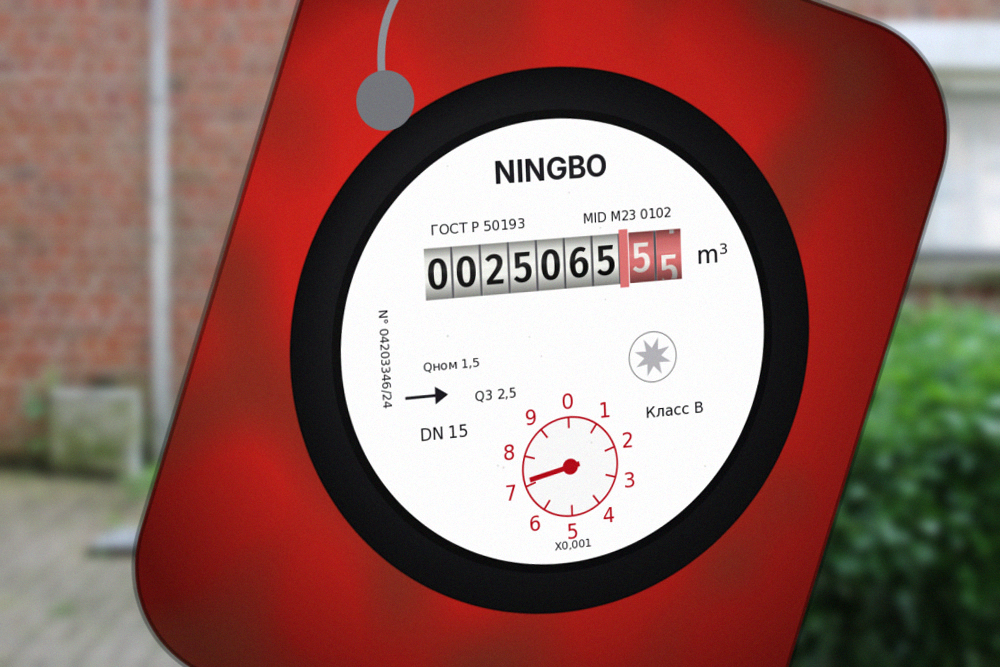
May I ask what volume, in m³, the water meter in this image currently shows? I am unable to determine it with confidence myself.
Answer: 25065.547 m³
